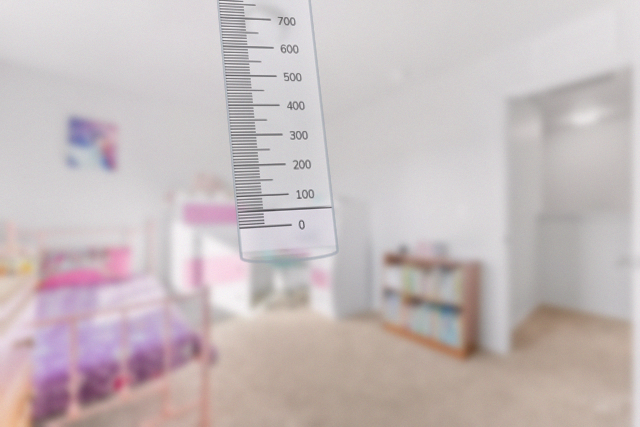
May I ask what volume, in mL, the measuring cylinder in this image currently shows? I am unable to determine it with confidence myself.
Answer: 50 mL
